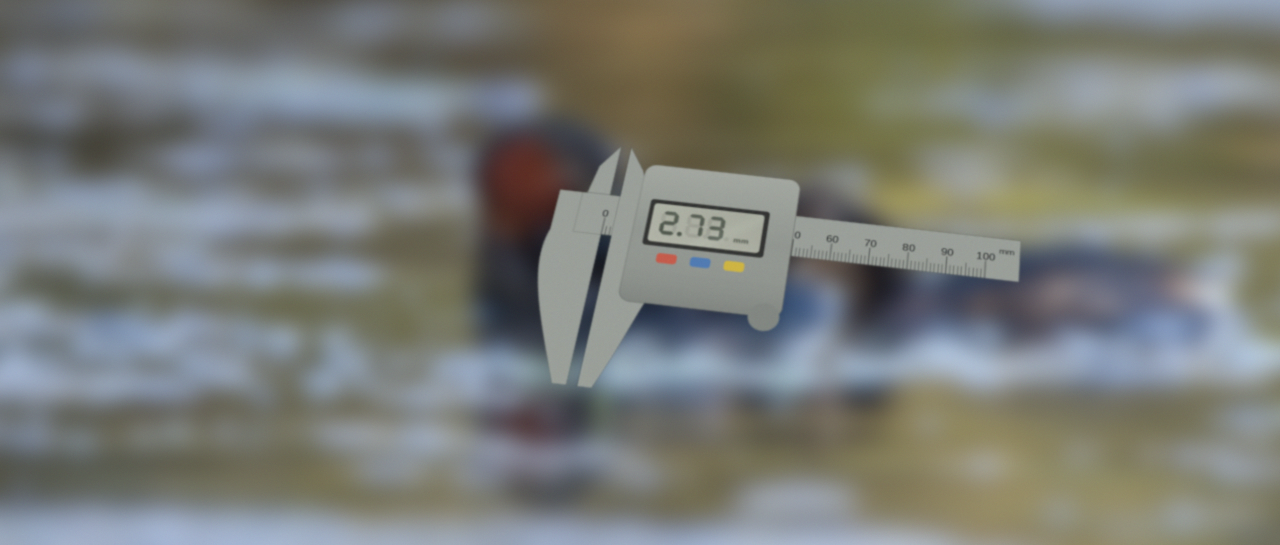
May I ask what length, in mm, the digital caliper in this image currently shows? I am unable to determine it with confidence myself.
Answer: 2.73 mm
